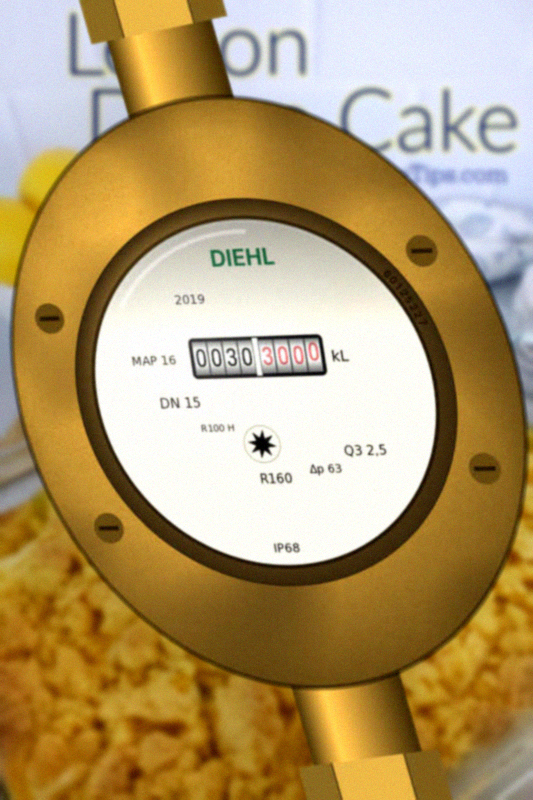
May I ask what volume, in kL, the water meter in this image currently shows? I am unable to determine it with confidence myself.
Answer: 30.3000 kL
